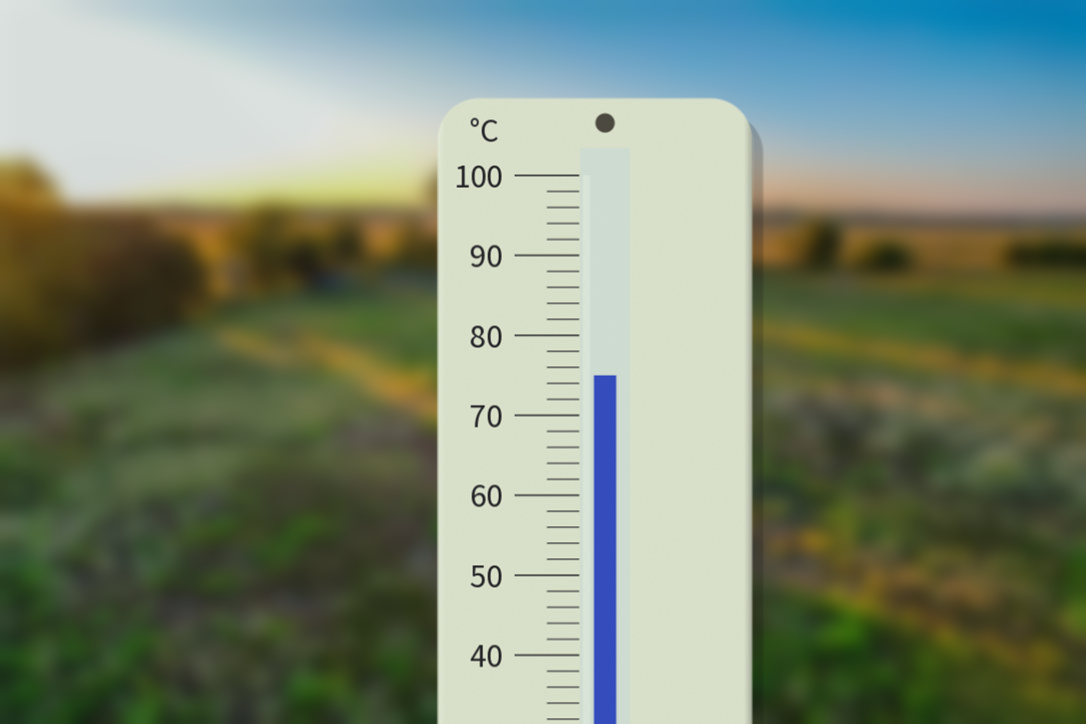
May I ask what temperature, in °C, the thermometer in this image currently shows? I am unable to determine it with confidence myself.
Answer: 75 °C
